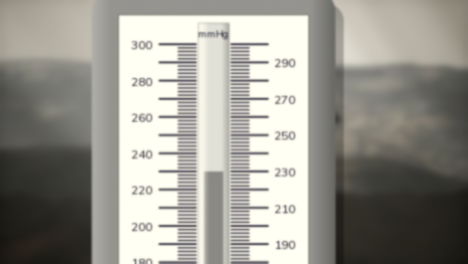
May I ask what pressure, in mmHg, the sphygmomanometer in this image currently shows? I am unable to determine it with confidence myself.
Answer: 230 mmHg
